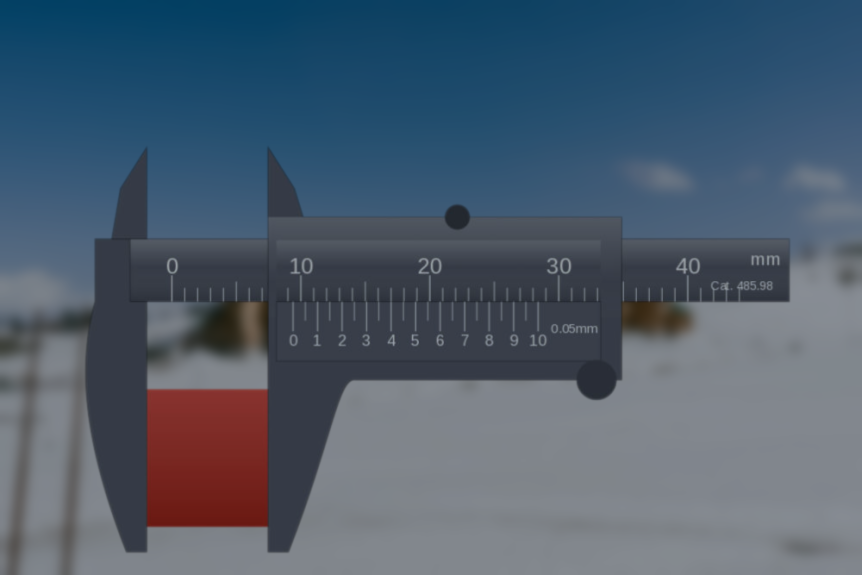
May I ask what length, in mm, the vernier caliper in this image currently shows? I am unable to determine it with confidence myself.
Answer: 9.4 mm
